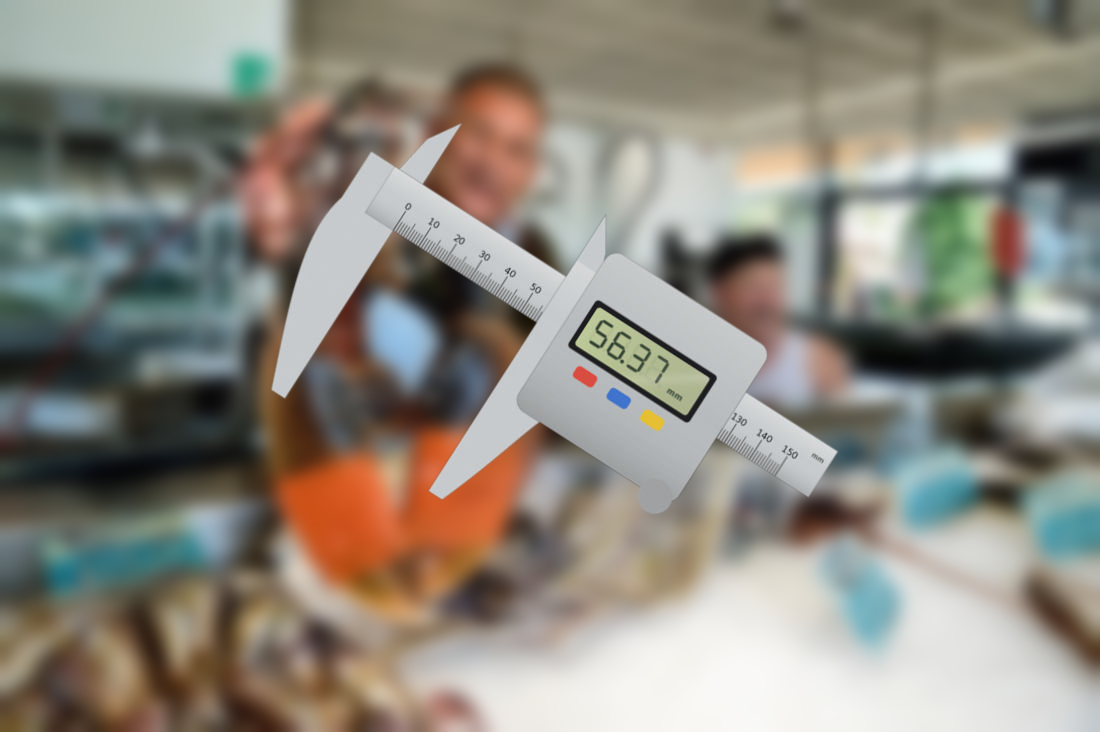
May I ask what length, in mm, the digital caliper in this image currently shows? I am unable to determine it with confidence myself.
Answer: 56.37 mm
